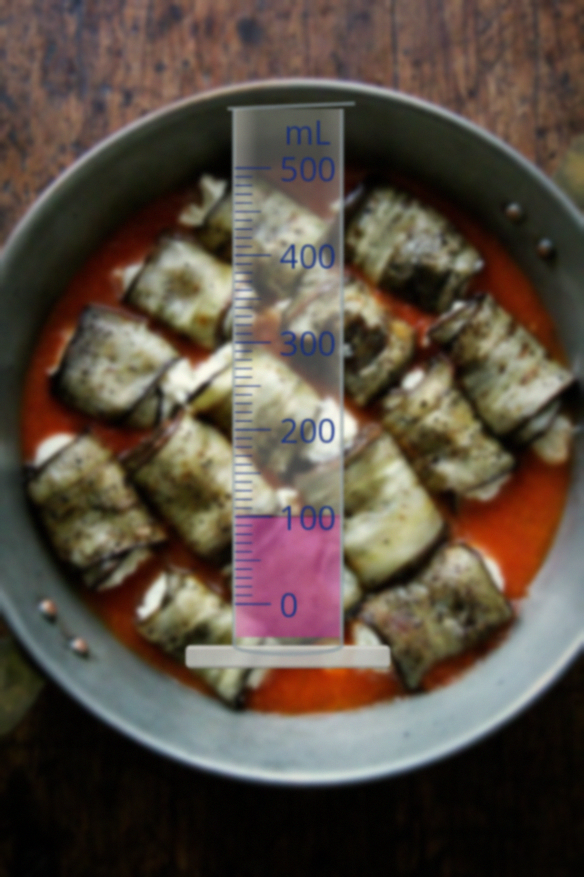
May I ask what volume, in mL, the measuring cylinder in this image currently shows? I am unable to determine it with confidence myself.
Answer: 100 mL
